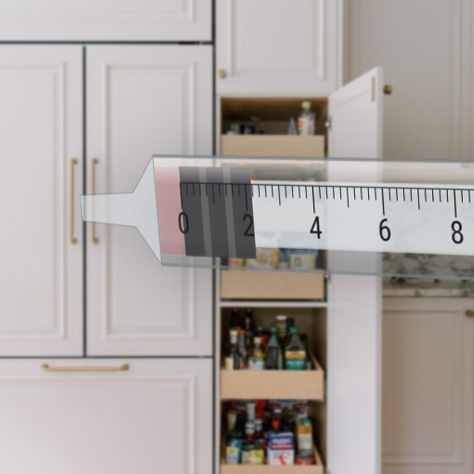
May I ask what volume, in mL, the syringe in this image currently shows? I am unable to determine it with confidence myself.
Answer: 0 mL
